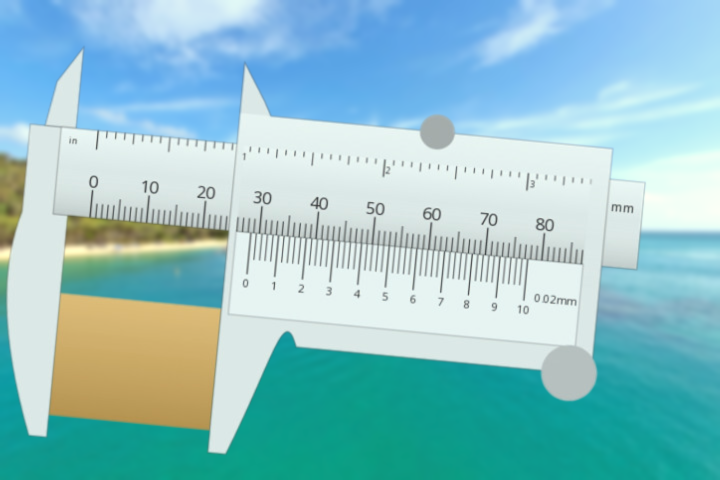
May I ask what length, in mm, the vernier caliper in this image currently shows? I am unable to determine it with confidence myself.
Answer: 28.5 mm
